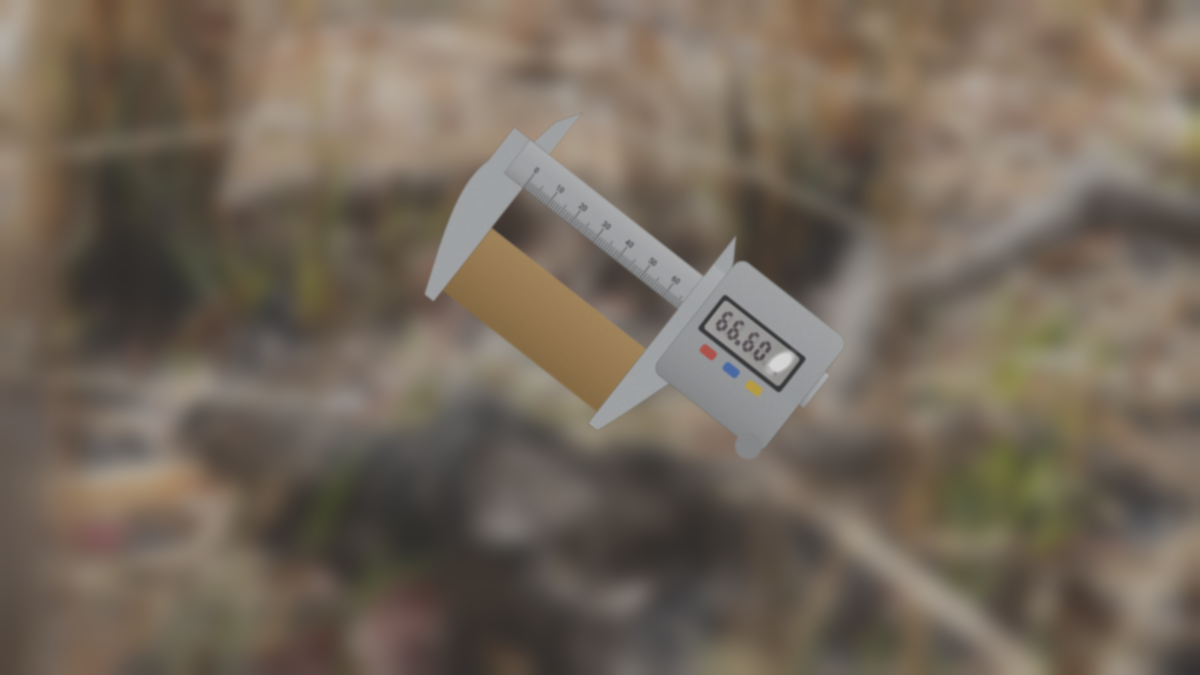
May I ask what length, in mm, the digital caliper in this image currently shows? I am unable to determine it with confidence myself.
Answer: 66.60 mm
